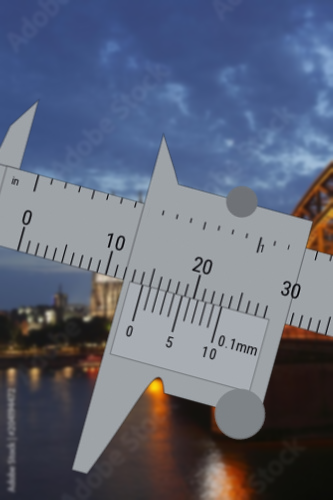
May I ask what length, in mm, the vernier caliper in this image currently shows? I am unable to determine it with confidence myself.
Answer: 14.2 mm
